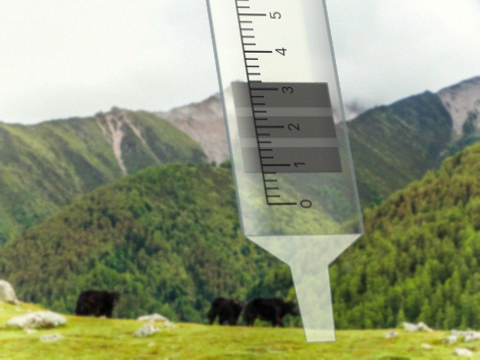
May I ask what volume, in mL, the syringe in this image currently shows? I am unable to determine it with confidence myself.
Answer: 0.8 mL
